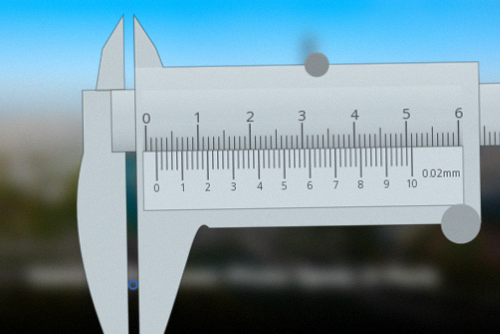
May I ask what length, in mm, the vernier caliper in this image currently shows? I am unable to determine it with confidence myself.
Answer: 2.0 mm
